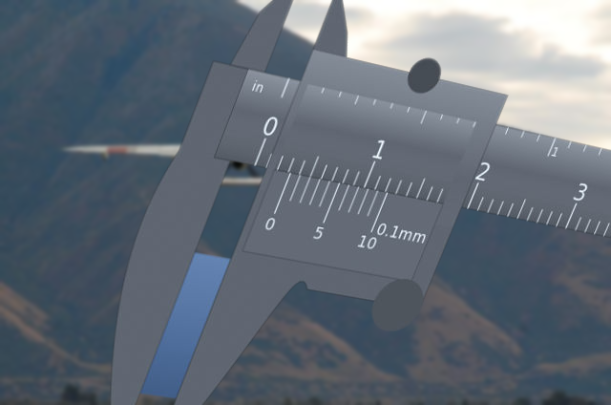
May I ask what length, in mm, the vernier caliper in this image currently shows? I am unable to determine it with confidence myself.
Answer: 3.2 mm
